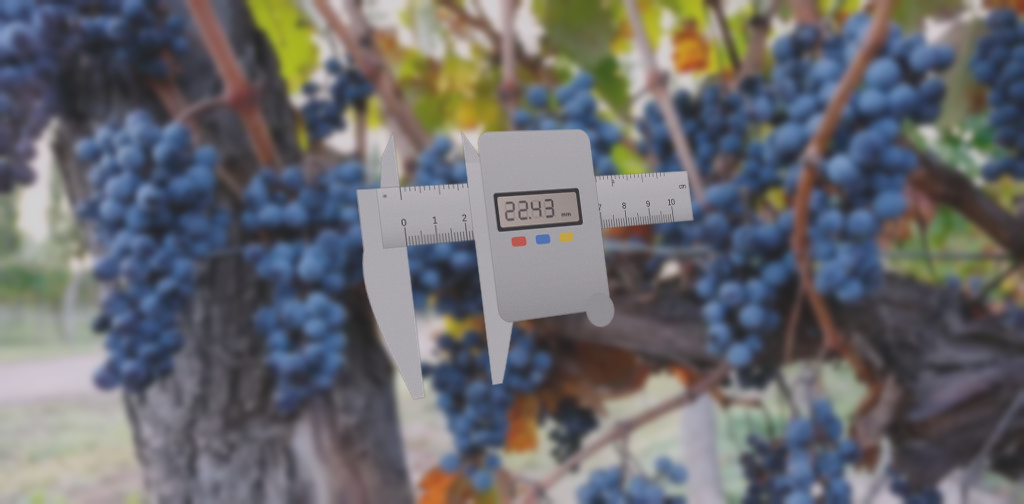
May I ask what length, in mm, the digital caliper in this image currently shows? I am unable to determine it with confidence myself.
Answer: 22.43 mm
